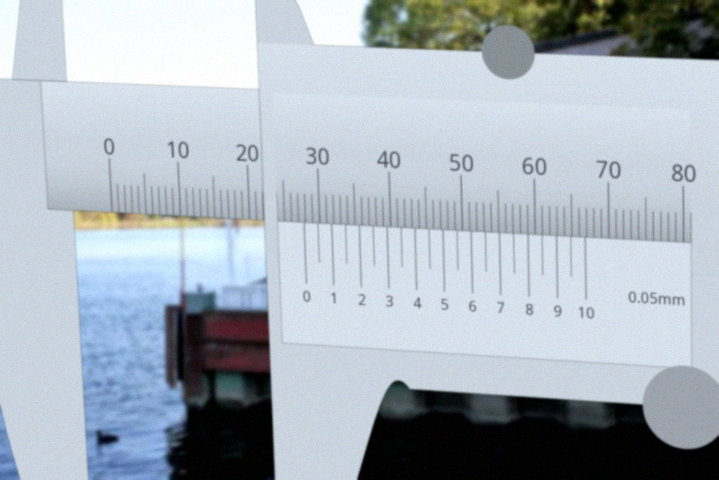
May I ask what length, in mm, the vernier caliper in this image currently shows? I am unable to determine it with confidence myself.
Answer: 27.8 mm
